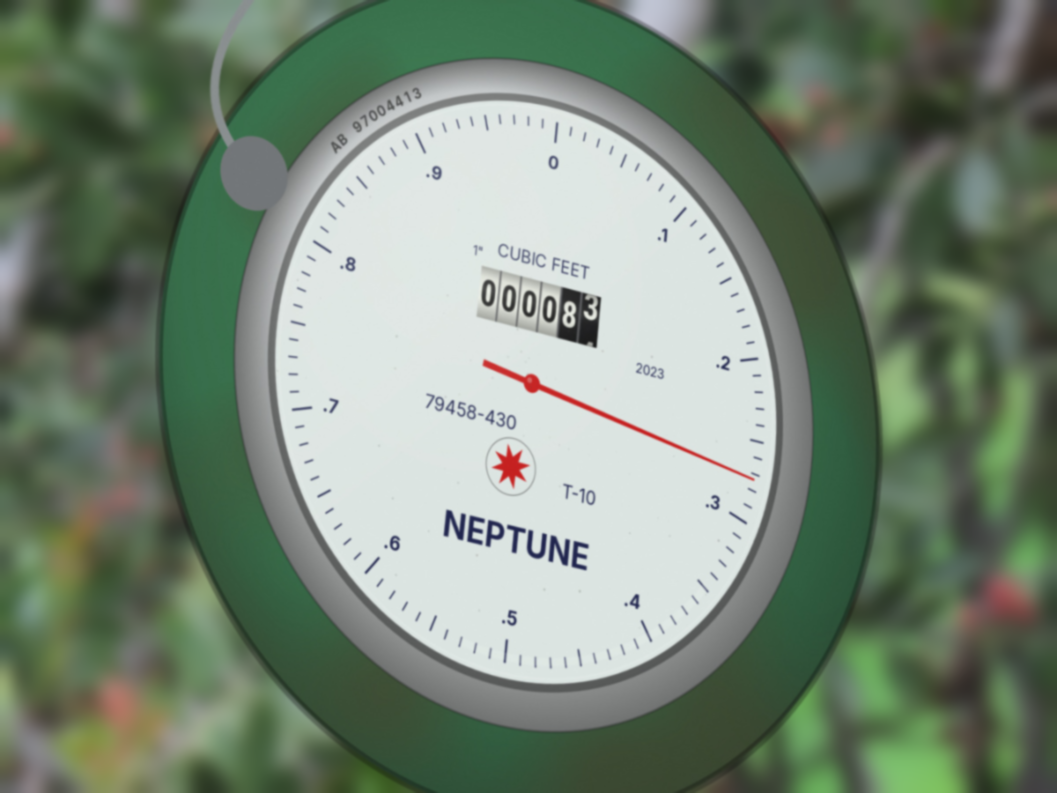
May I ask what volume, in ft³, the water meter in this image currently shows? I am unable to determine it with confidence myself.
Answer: 83.27 ft³
